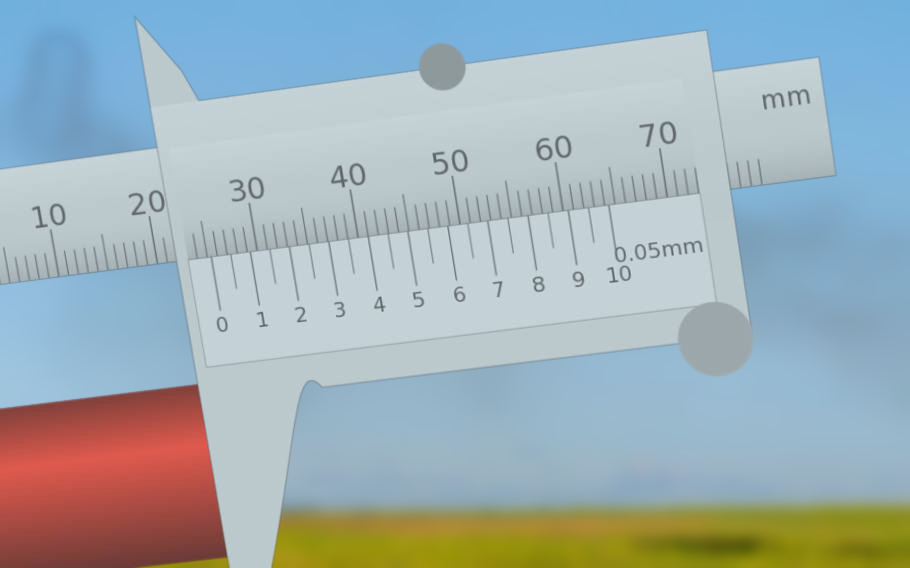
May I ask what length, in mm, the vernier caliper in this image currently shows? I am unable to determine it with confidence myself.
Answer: 25.4 mm
